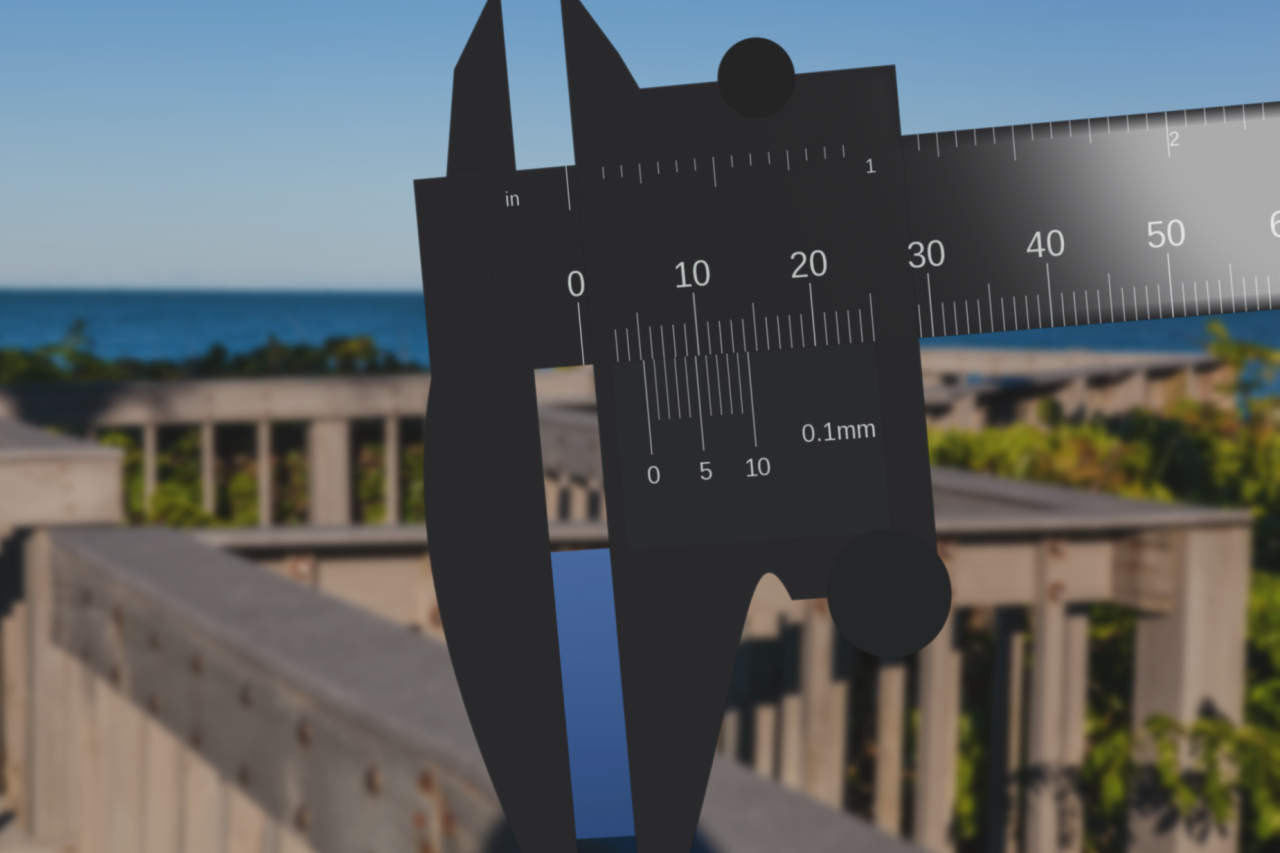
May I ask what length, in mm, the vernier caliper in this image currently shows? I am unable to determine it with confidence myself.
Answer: 5.2 mm
